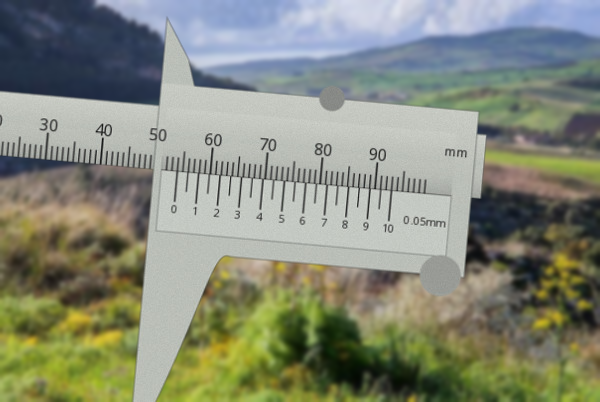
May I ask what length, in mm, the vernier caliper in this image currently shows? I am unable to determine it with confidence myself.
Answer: 54.0 mm
